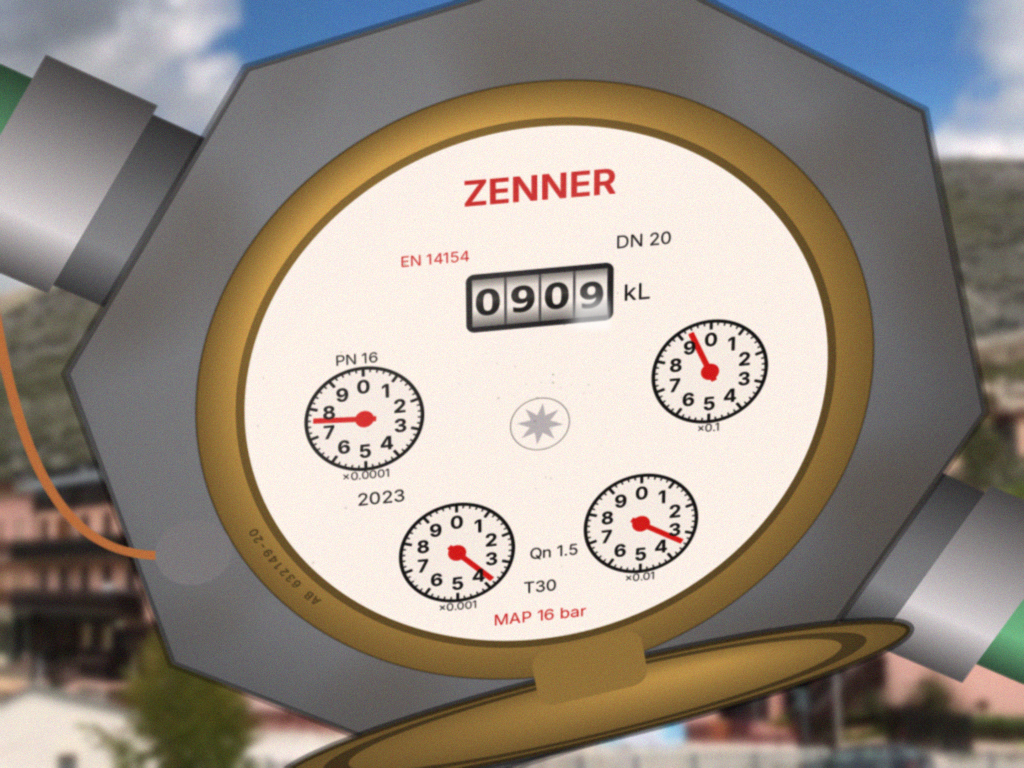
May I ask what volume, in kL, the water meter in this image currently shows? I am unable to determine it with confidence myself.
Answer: 908.9337 kL
